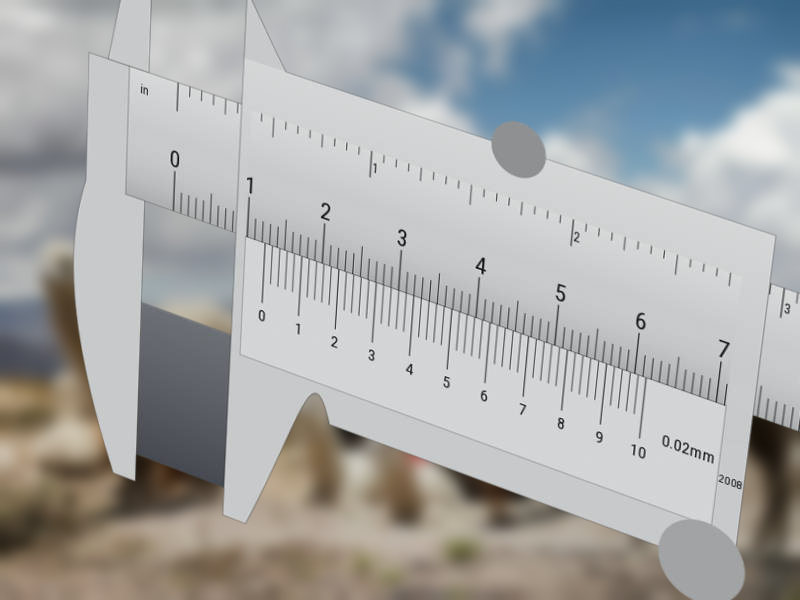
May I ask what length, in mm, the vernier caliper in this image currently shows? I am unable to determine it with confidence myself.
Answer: 12.4 mm
